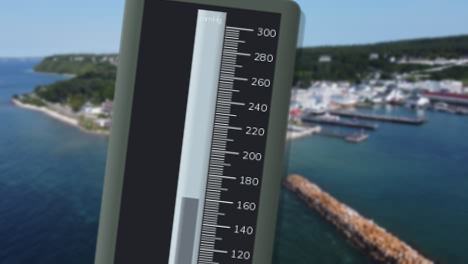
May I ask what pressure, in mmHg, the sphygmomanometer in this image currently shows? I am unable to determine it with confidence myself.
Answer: 160 mmHg
